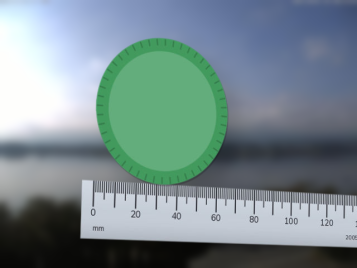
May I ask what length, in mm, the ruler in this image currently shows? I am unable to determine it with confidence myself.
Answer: 65 mm
